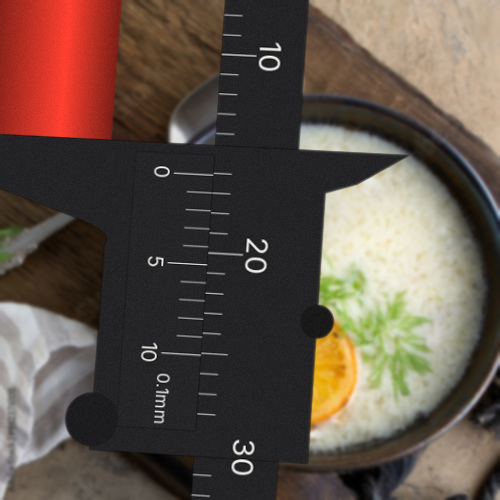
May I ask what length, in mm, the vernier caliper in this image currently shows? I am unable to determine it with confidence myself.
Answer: 16.1 mm
